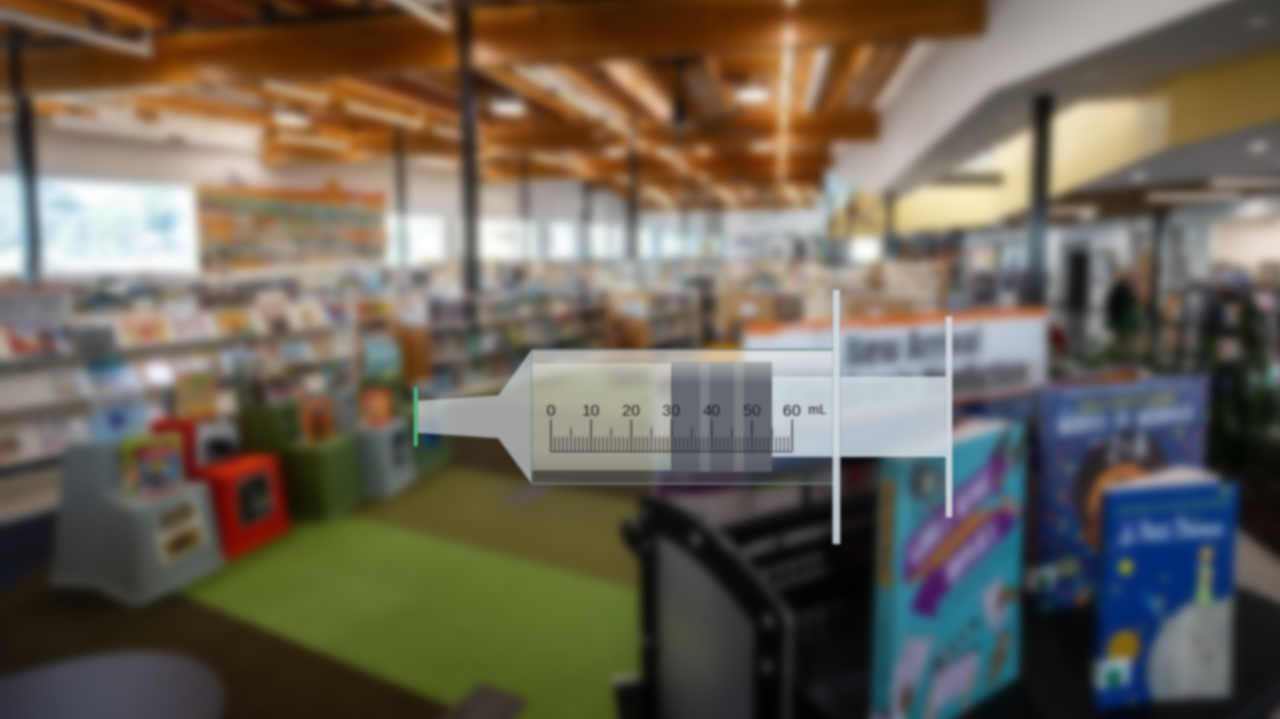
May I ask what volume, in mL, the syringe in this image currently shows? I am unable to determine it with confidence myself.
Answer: 30 mL
